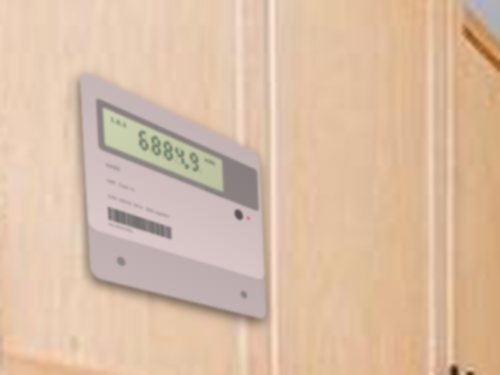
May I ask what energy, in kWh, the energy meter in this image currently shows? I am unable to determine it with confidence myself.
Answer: 6884.9 kWh
